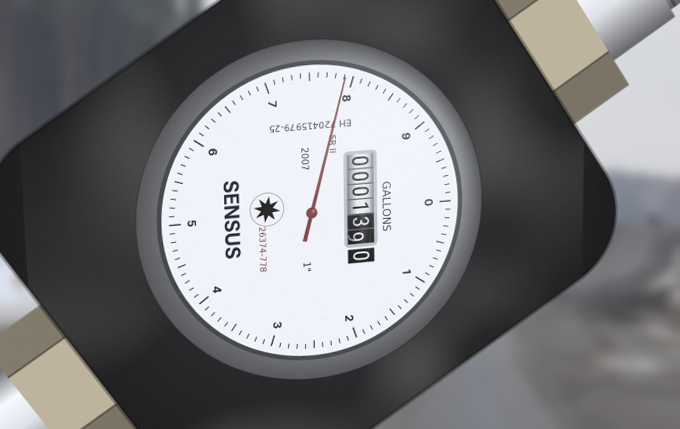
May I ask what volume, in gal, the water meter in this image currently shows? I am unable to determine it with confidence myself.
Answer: 1387.9 gal
